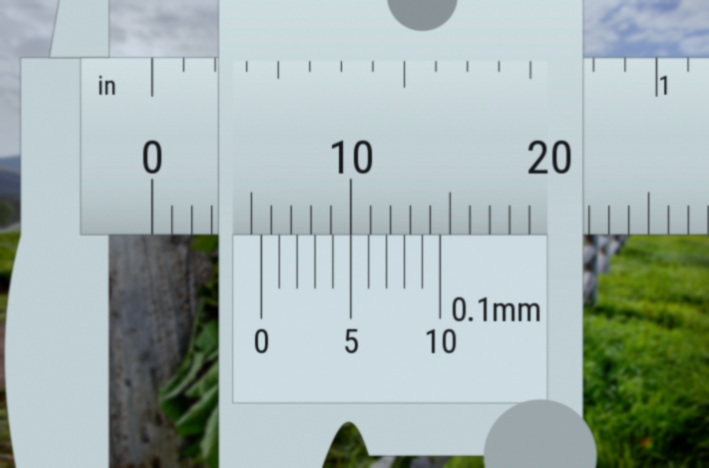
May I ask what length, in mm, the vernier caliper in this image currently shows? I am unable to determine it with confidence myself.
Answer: 5.5 mm
